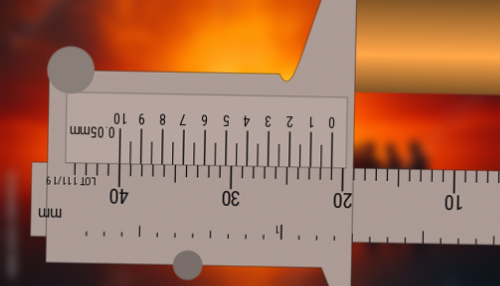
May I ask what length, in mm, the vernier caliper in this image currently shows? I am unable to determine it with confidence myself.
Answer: 21.0 mm
